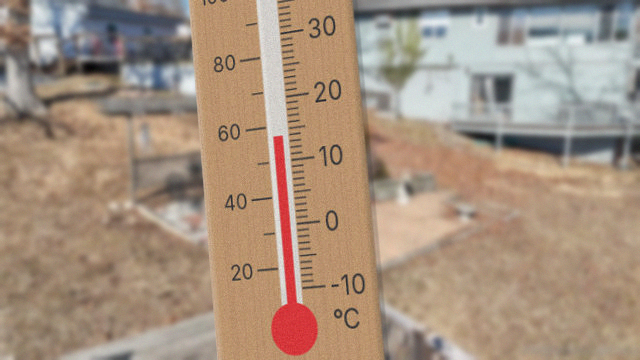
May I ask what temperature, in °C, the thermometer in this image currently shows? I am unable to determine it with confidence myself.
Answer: 14 °C
